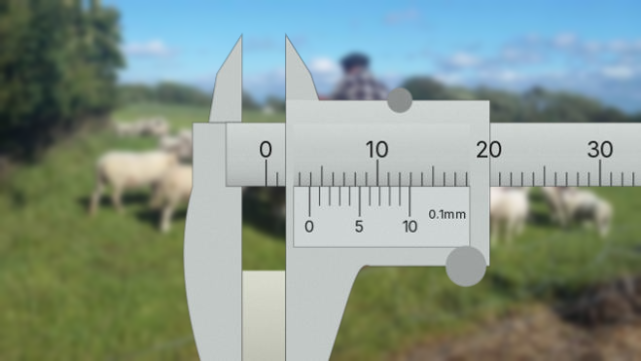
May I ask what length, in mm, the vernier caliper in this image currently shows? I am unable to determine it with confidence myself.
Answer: 3.9 mm
